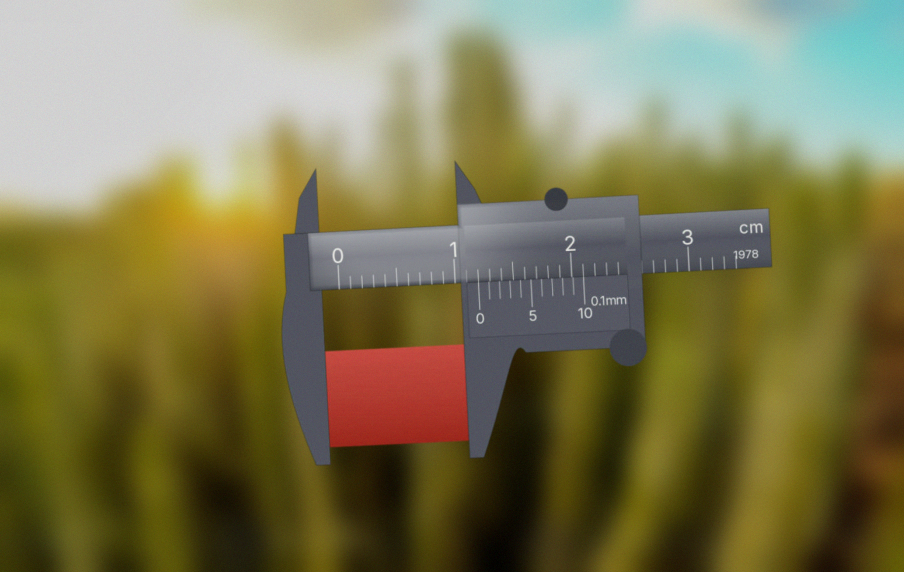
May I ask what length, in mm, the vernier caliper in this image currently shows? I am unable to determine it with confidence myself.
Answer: 12.0 mm
